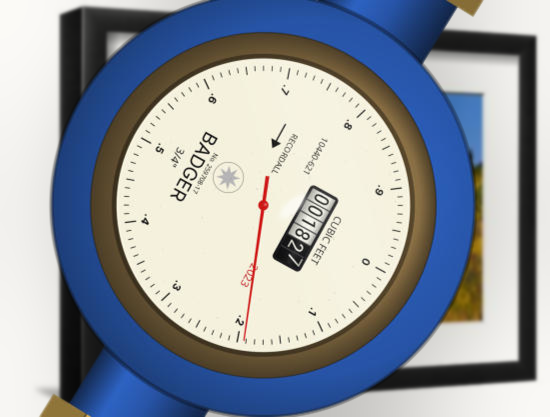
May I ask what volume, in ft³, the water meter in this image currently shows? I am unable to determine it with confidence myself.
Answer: 1827.19 ft³
